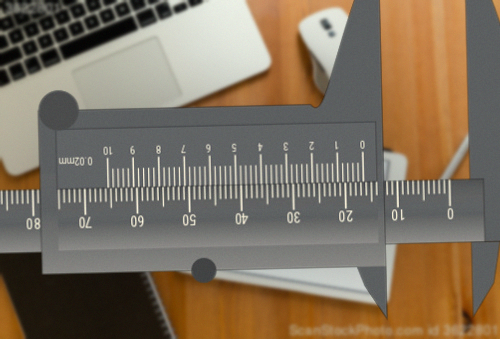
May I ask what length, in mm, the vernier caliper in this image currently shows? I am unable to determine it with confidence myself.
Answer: 16.5 mm
